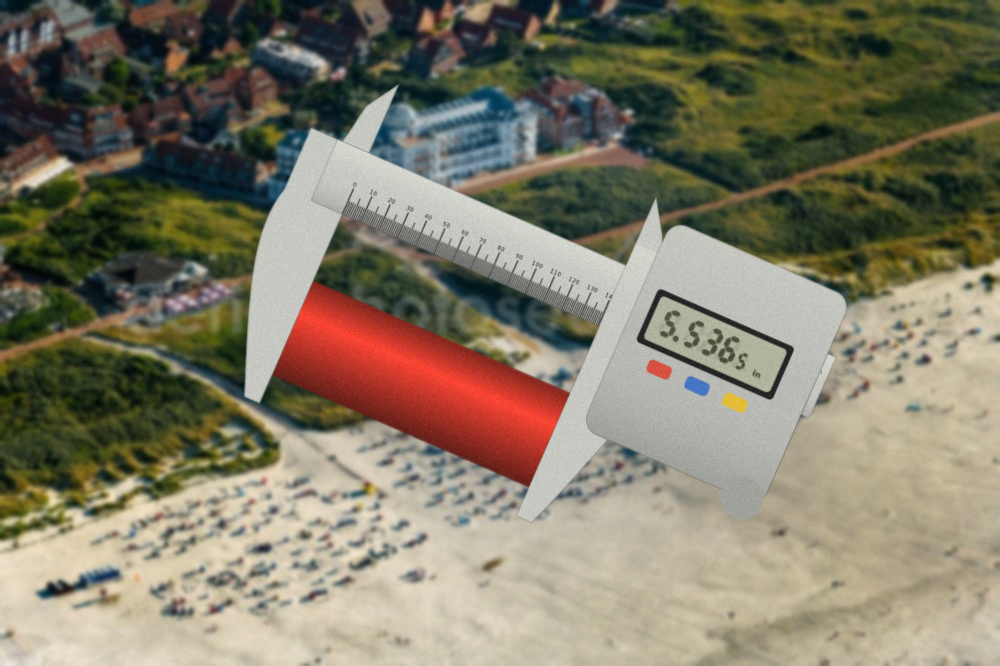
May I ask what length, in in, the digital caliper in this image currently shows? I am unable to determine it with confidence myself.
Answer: 5.5365 in
